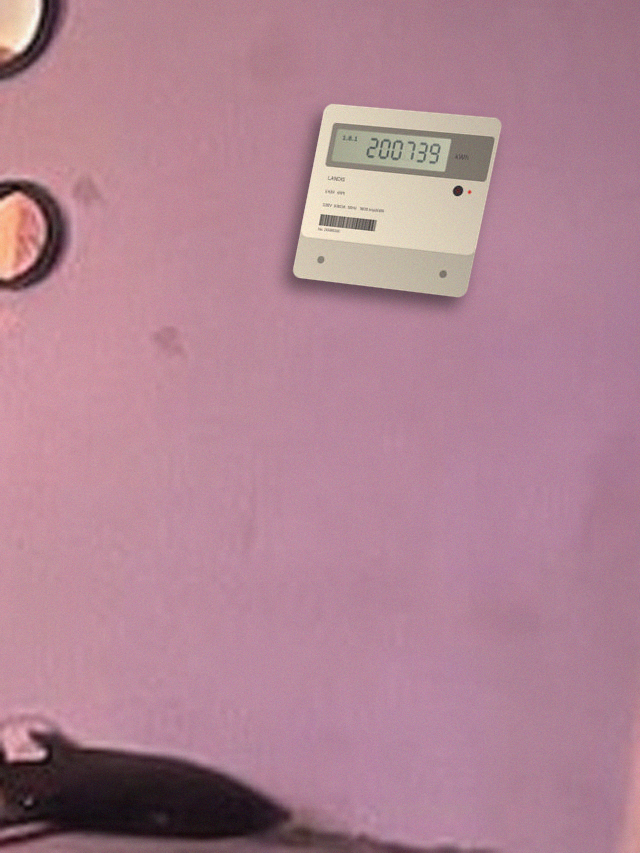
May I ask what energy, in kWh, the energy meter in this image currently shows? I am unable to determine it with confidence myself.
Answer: 200739 kWh
